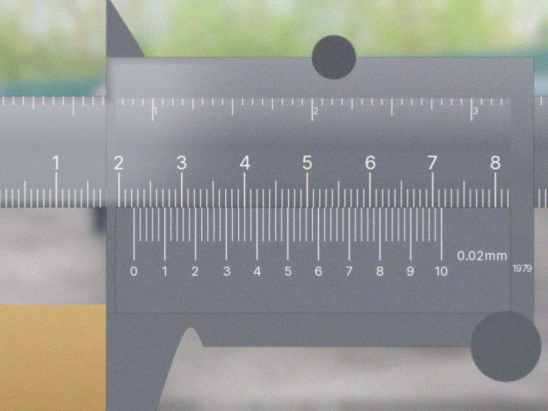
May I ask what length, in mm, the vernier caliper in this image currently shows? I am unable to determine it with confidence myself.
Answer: 22.4 mm
